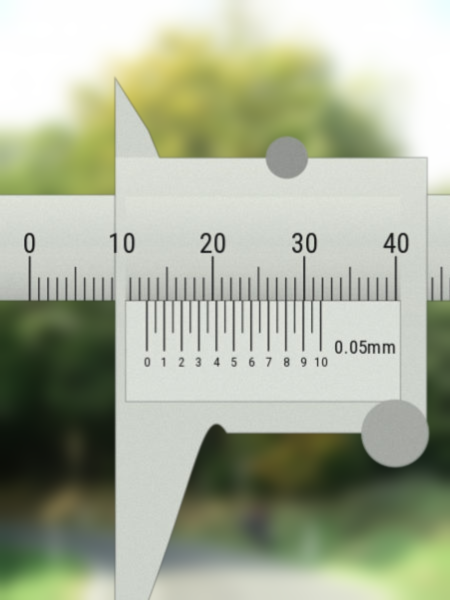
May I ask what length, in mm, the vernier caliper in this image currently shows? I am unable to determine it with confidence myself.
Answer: 12.8 mm
